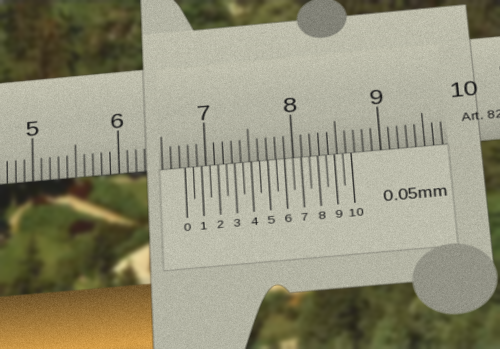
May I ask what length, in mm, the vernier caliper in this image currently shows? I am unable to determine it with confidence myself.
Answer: 67.6 mm
